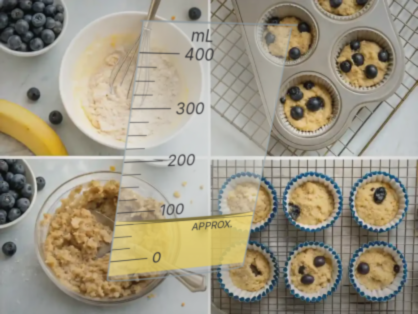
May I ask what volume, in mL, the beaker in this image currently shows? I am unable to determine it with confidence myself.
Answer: 75 mL
